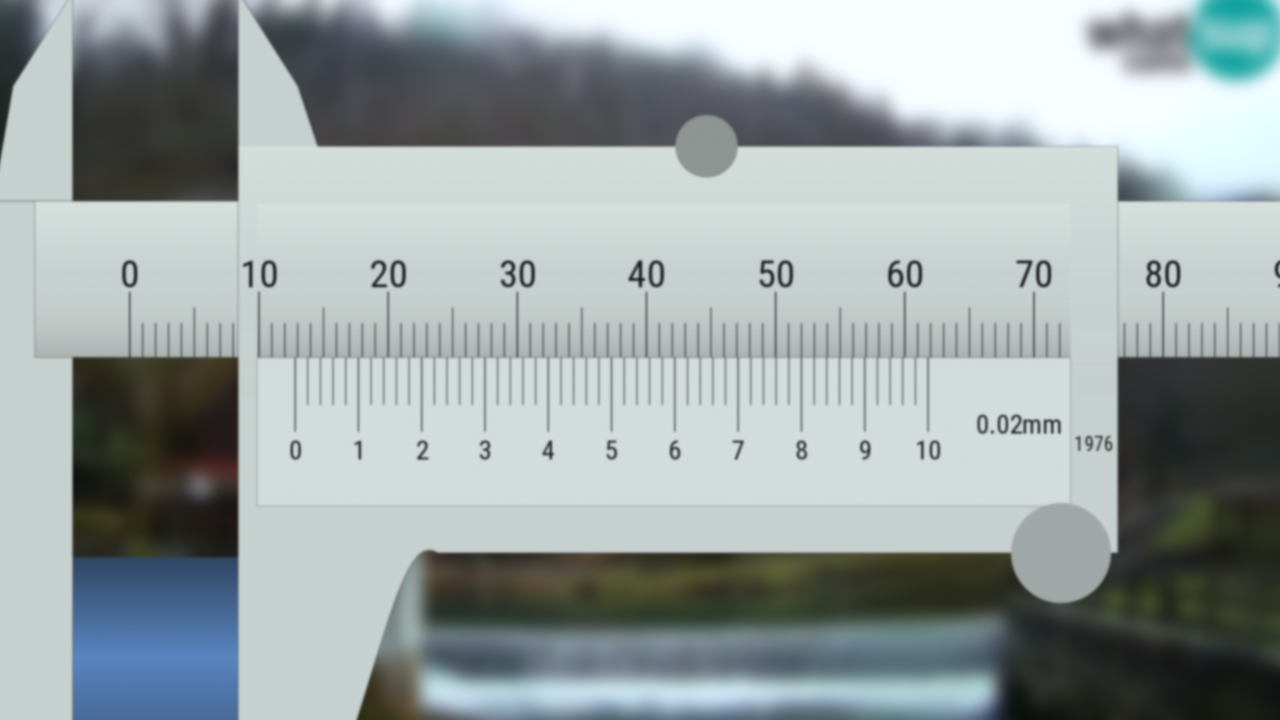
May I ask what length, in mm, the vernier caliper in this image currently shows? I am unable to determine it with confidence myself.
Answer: 12.8 mm
